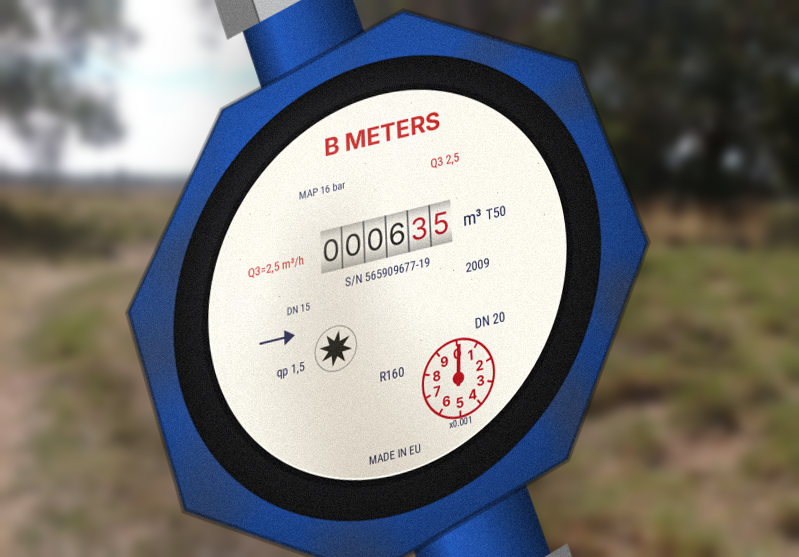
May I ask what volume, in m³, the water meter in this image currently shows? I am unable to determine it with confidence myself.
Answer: 6.350 m³
